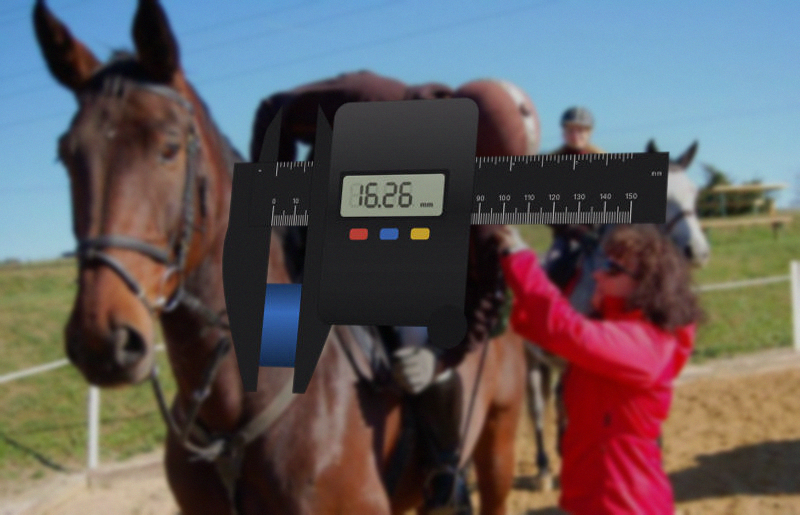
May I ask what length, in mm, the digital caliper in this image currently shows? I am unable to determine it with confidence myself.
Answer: 16.26 mm
